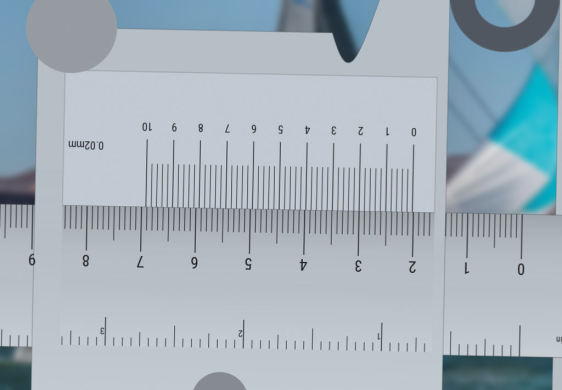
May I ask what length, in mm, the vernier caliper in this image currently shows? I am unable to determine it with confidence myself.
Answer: 20.2 mm
